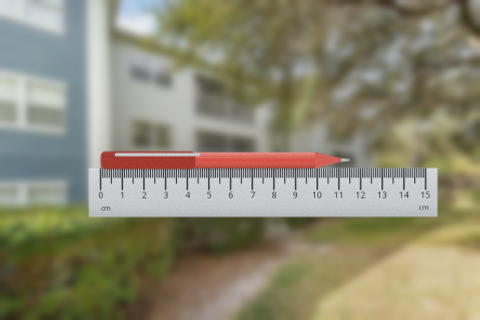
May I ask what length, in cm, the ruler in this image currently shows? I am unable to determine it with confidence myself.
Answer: 11.5 cm
